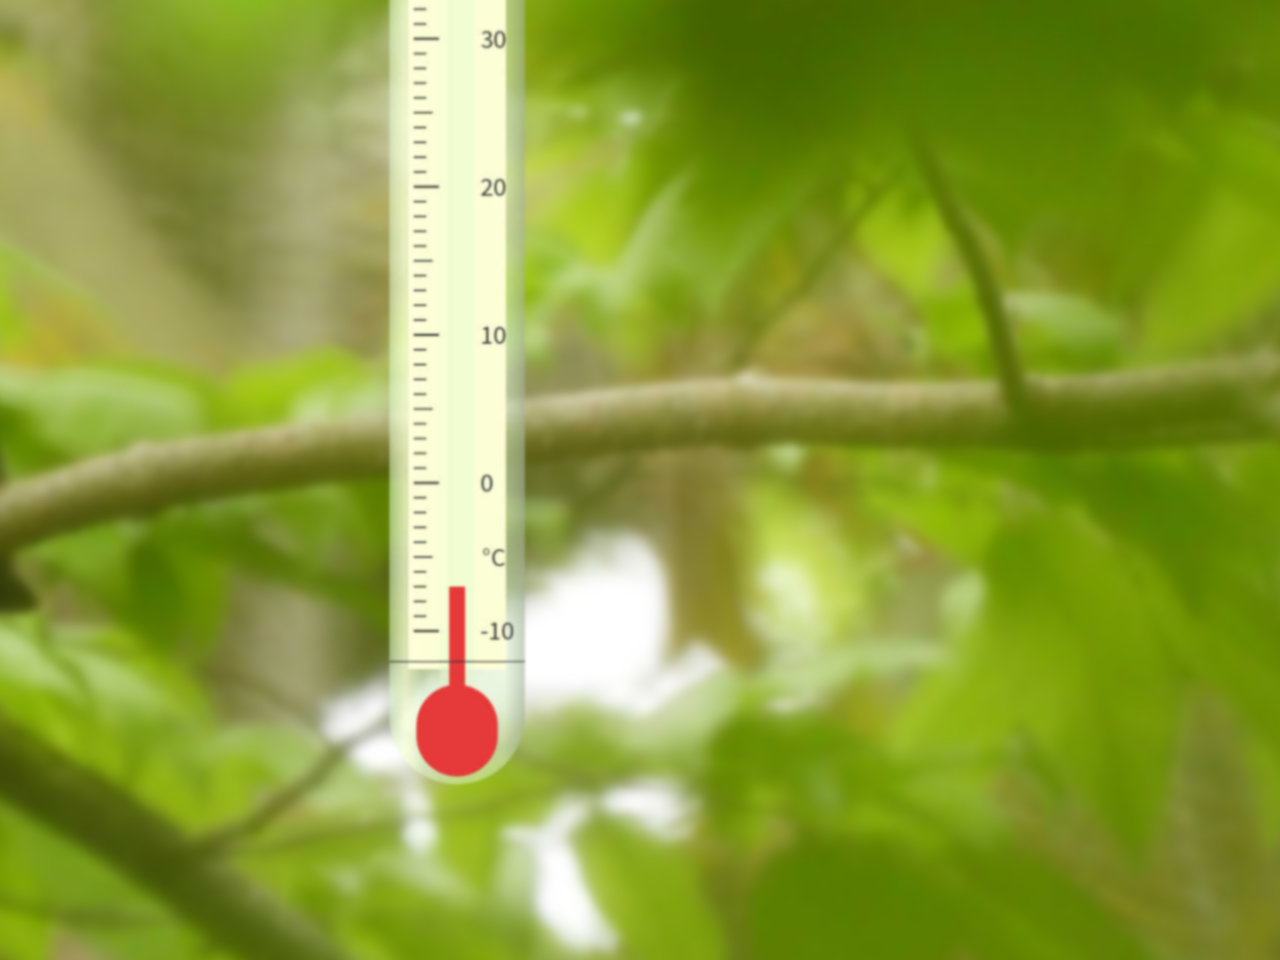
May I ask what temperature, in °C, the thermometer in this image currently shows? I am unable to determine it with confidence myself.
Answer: -7 °C
